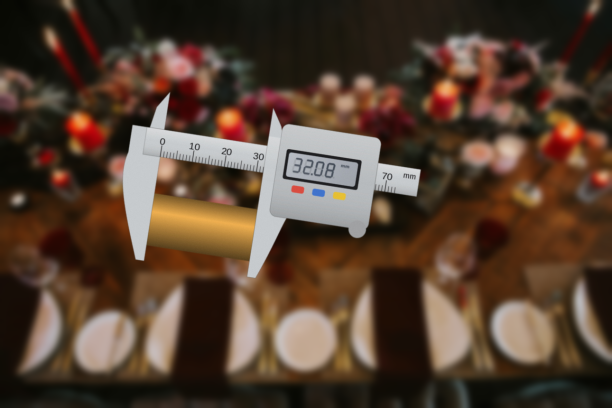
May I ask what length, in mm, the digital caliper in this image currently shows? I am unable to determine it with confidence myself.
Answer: 32.08 mm
